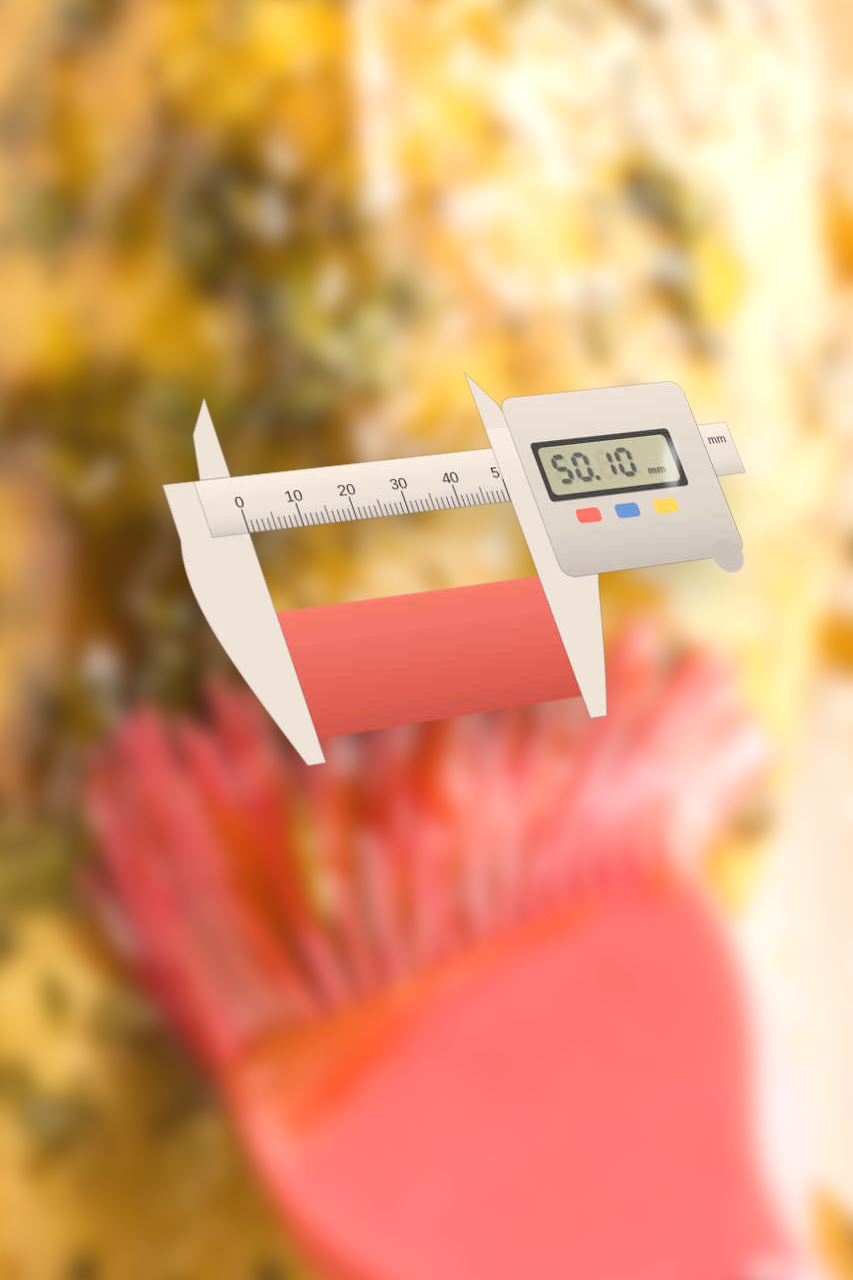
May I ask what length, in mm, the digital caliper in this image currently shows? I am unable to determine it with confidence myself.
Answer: 50.10 mm
